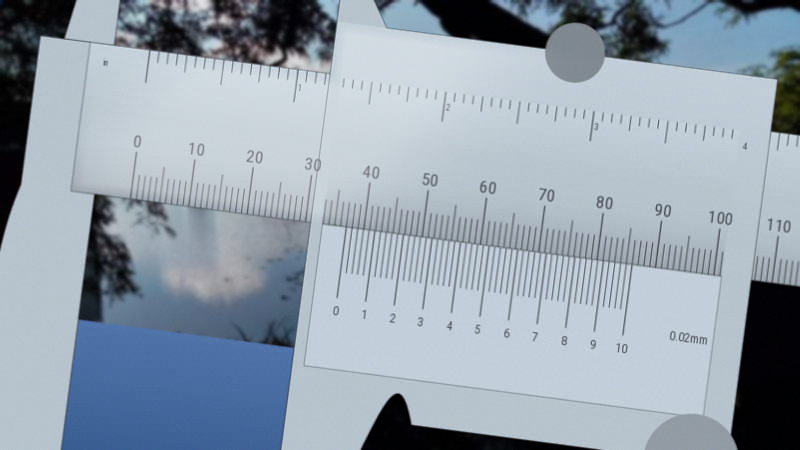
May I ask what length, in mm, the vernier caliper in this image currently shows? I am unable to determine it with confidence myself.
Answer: 37.0 mm
